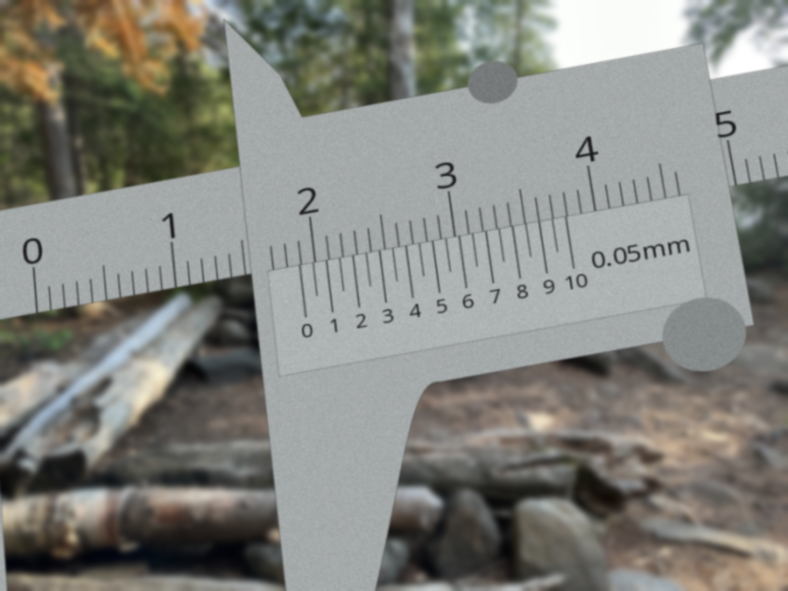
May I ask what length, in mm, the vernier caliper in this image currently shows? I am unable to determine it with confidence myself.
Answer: 18.9 mm
